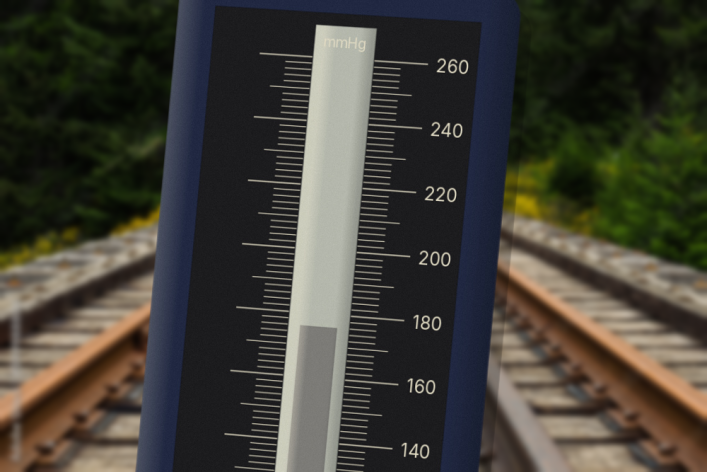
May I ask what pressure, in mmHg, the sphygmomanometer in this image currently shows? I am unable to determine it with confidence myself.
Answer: 176 mmHg
